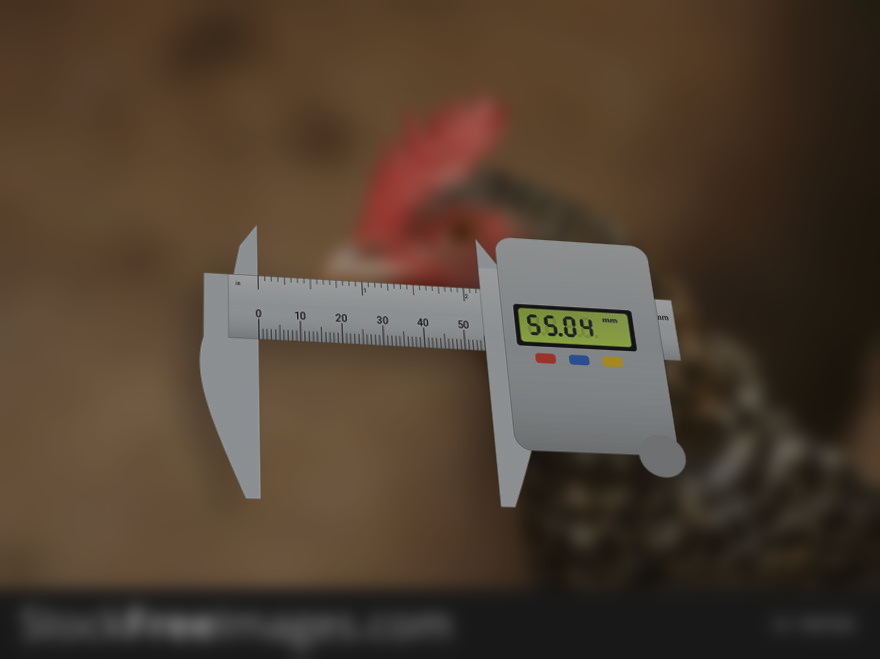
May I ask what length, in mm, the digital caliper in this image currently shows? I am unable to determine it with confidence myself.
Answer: 55.04 mm
